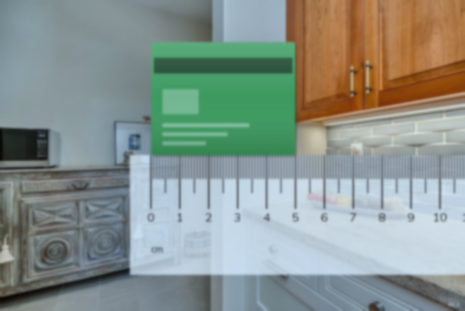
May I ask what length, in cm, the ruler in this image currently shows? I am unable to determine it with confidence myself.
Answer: 5 cm
